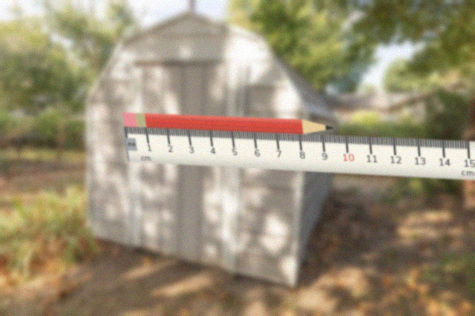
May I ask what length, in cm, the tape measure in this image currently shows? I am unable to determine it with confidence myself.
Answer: 9.5 cm
